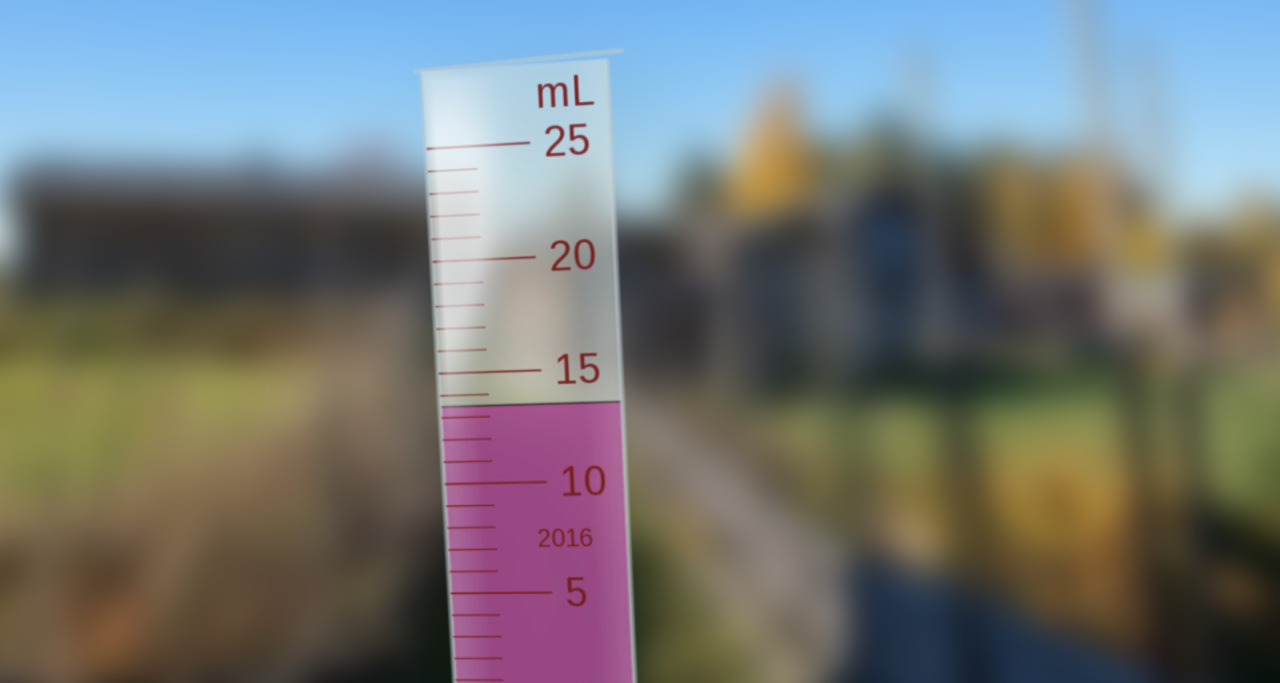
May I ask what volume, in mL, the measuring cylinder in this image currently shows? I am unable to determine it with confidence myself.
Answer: 13.5 mL
